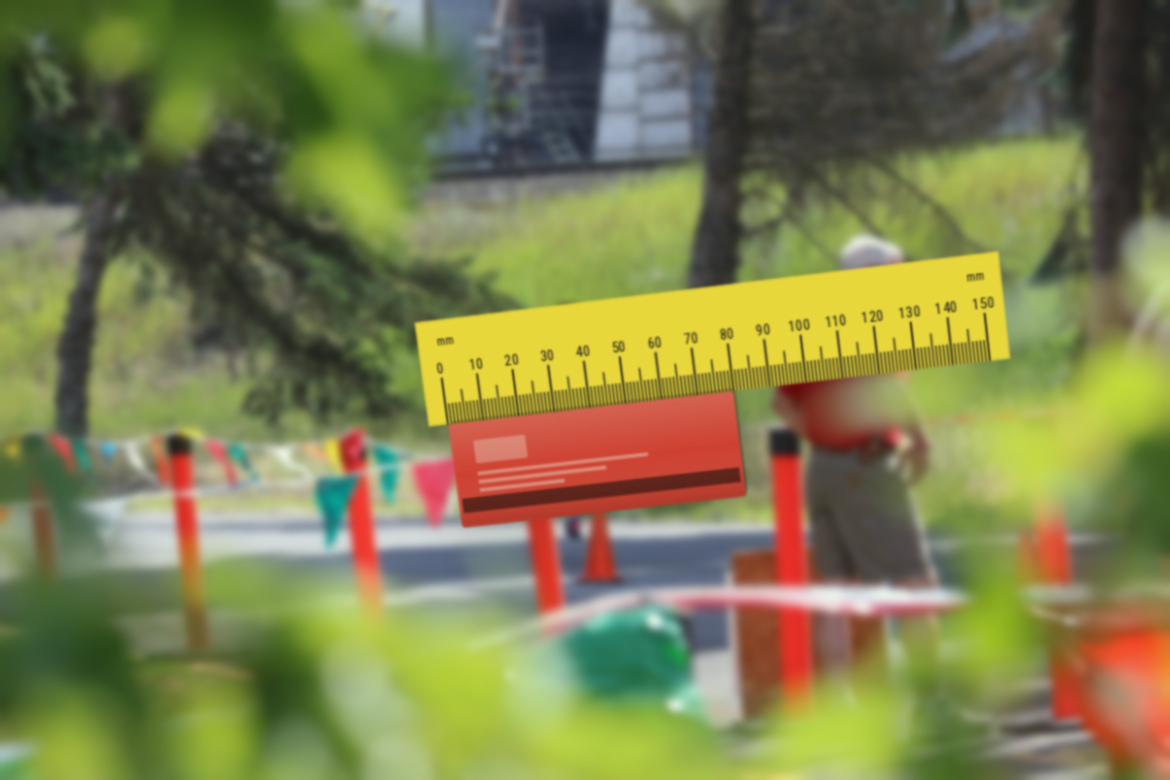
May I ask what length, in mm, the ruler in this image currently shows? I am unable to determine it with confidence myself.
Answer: 80 mm
